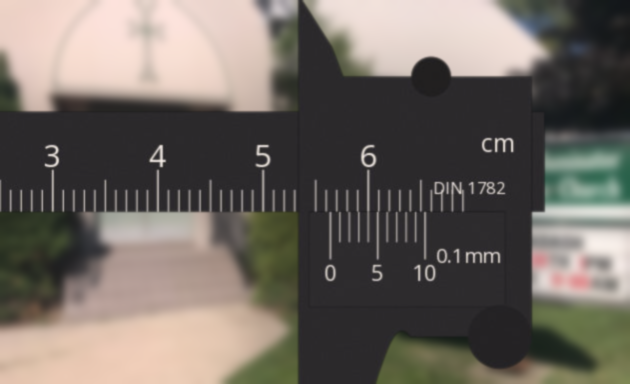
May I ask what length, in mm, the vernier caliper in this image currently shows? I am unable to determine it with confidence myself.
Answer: 56.4 mm
